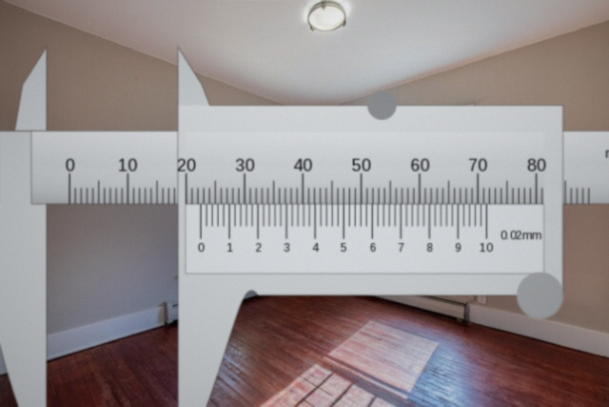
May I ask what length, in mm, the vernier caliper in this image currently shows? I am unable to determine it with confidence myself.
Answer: 22.5 mm
